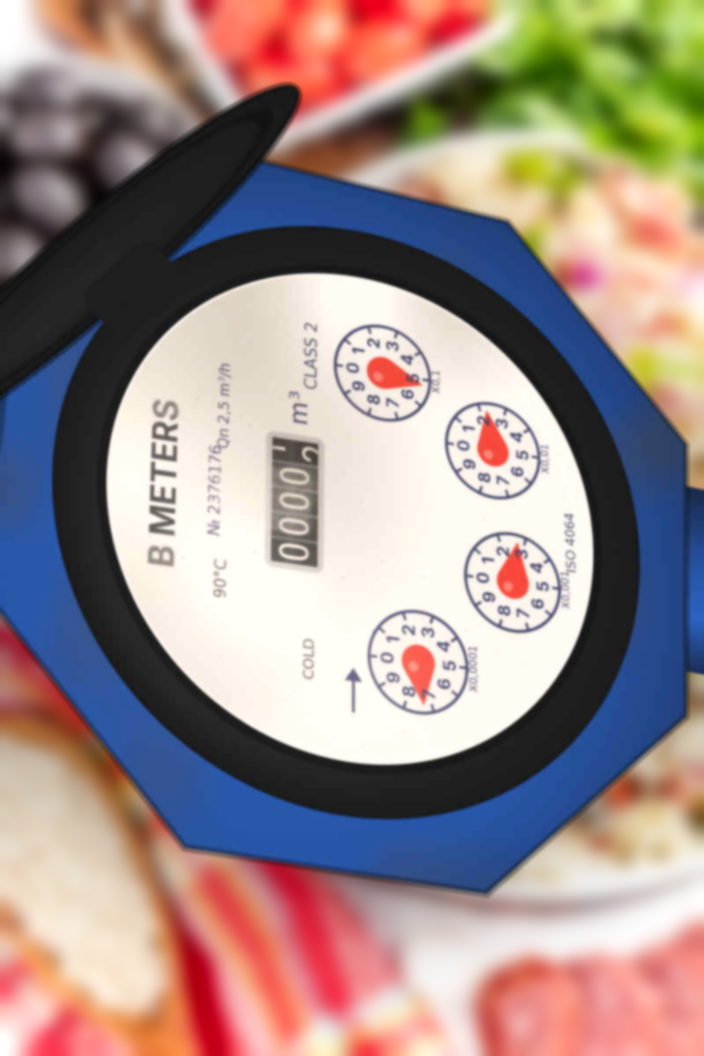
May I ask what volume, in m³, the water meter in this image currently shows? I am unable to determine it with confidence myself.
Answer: 1.5227 m³
